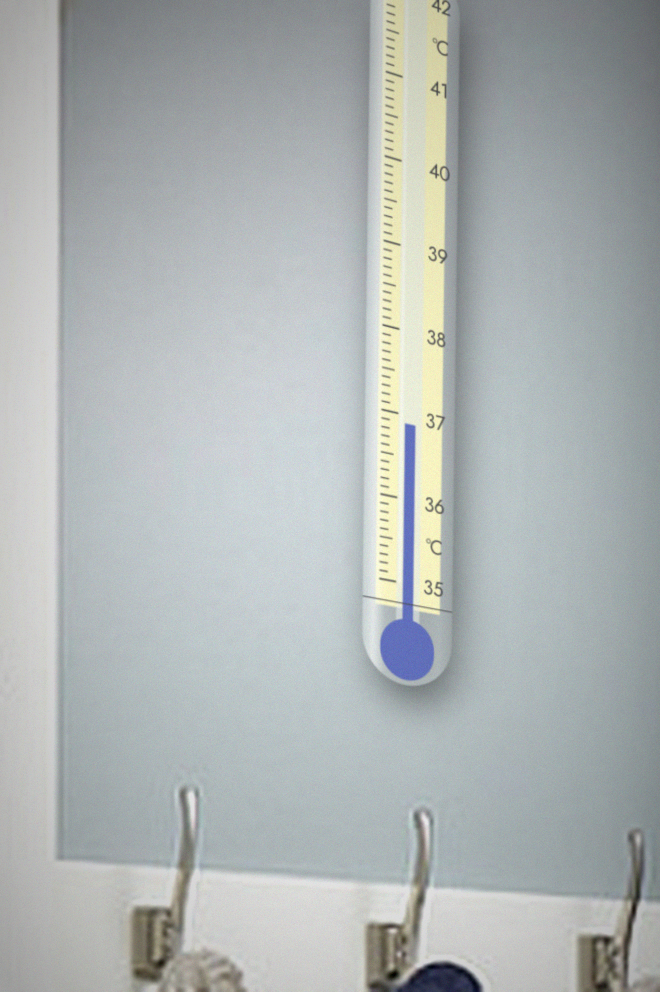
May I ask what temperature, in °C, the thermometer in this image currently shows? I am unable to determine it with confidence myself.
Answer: 36.9 °C
